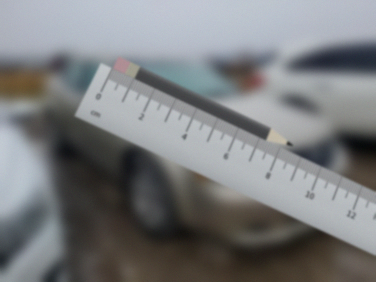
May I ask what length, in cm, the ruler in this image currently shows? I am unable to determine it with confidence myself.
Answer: 8.5 cm
